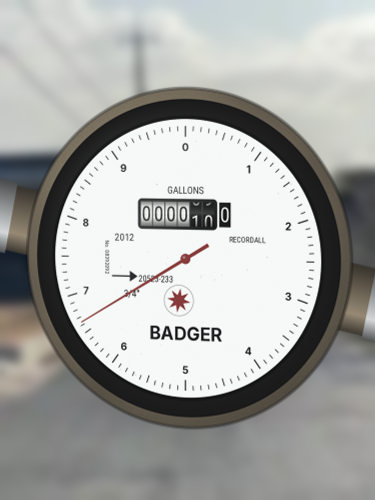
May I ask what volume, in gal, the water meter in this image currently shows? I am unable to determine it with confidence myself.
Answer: 96.6 gal
